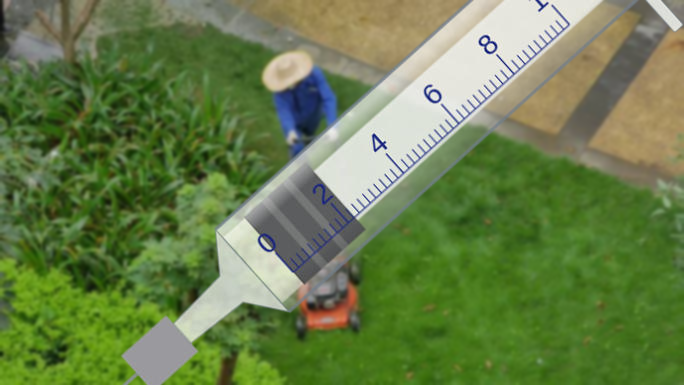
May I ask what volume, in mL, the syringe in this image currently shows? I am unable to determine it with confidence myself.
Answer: 0 mL
